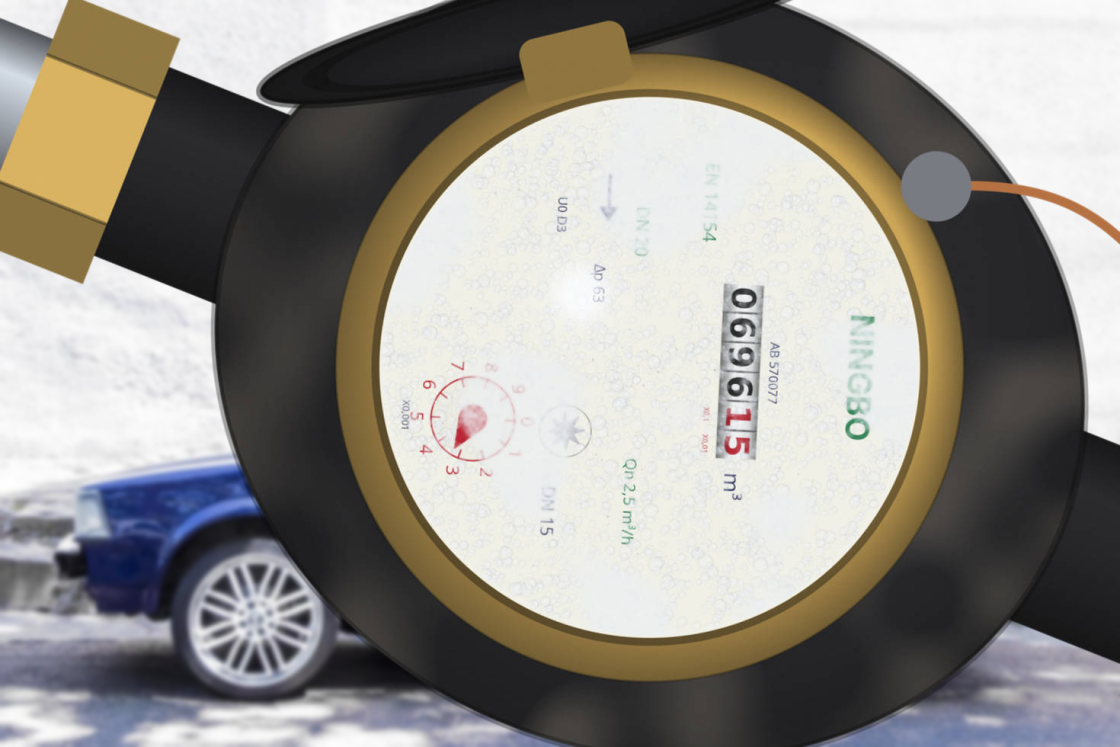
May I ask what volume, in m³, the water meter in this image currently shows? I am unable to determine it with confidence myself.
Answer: 696.153 m³
